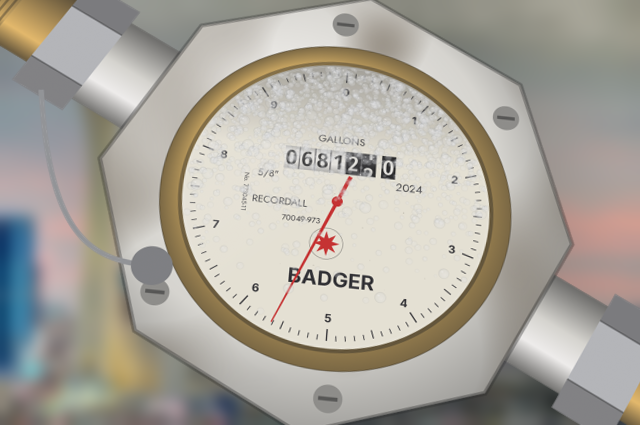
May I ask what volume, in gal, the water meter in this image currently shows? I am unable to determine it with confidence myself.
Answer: 681215.6 gal
